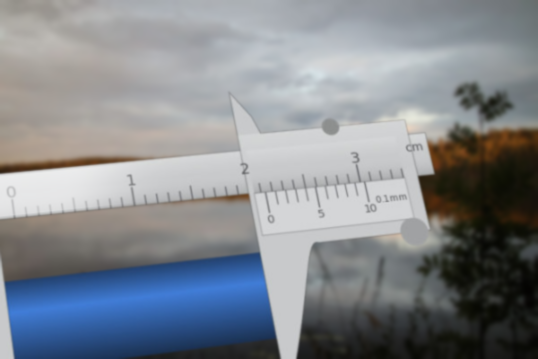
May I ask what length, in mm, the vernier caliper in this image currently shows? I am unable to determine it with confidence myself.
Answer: 21.4 mm
